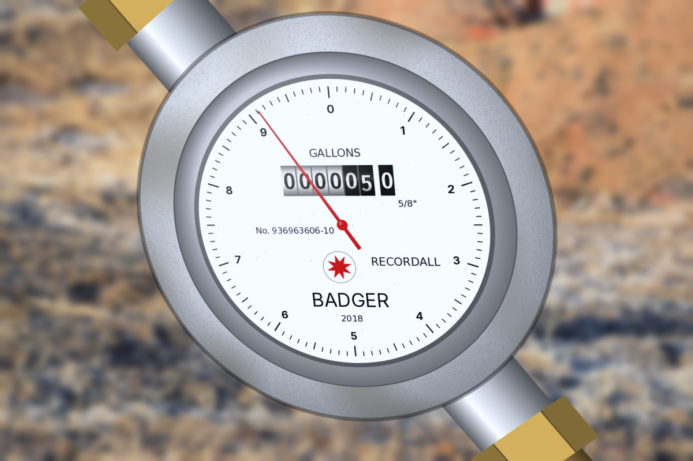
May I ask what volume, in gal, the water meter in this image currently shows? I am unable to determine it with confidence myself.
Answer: 49.1 gal
